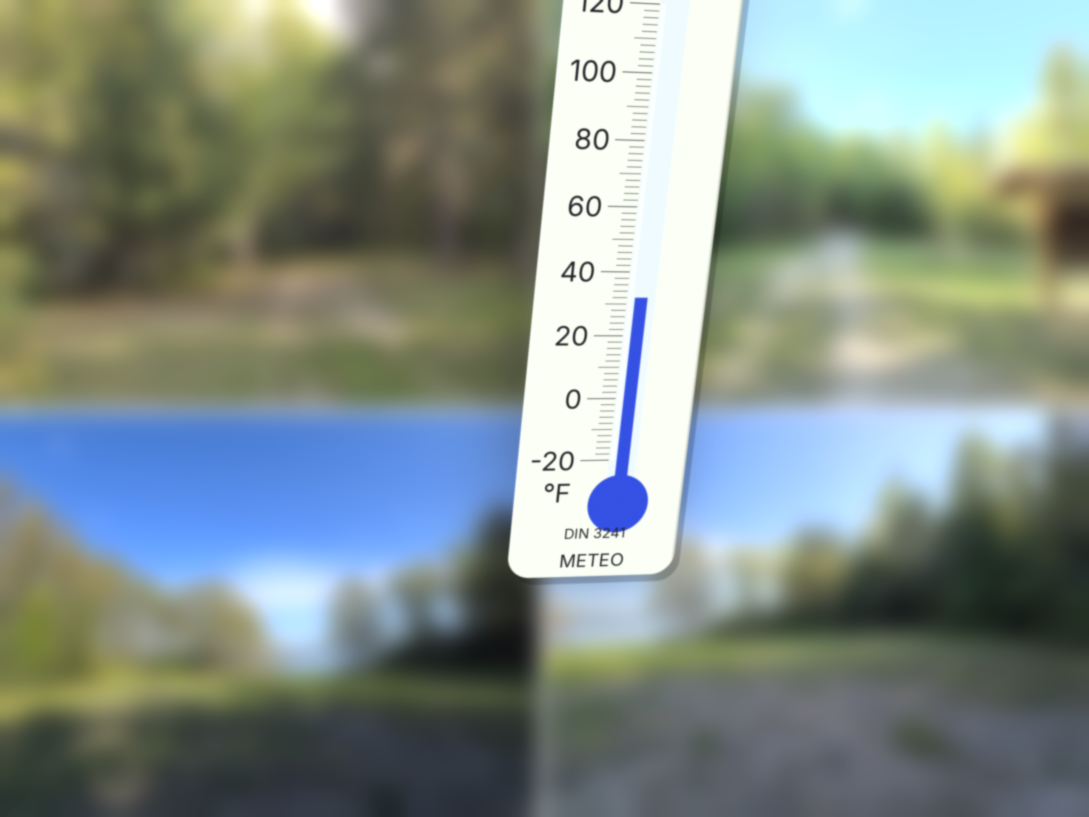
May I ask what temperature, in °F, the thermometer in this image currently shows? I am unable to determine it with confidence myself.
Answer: 32 °F
